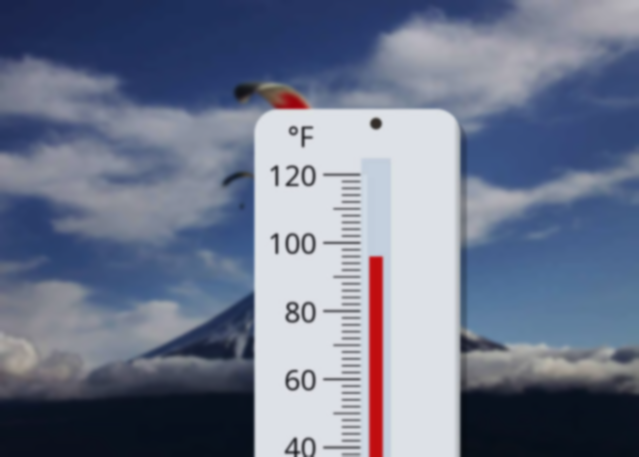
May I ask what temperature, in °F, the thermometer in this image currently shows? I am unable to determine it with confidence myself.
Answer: 96 °F
